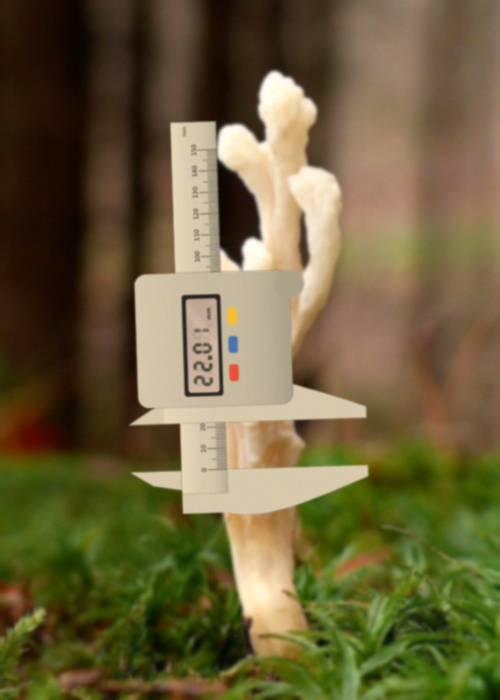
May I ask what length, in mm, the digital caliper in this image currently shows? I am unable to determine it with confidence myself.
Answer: 22.01 mm
